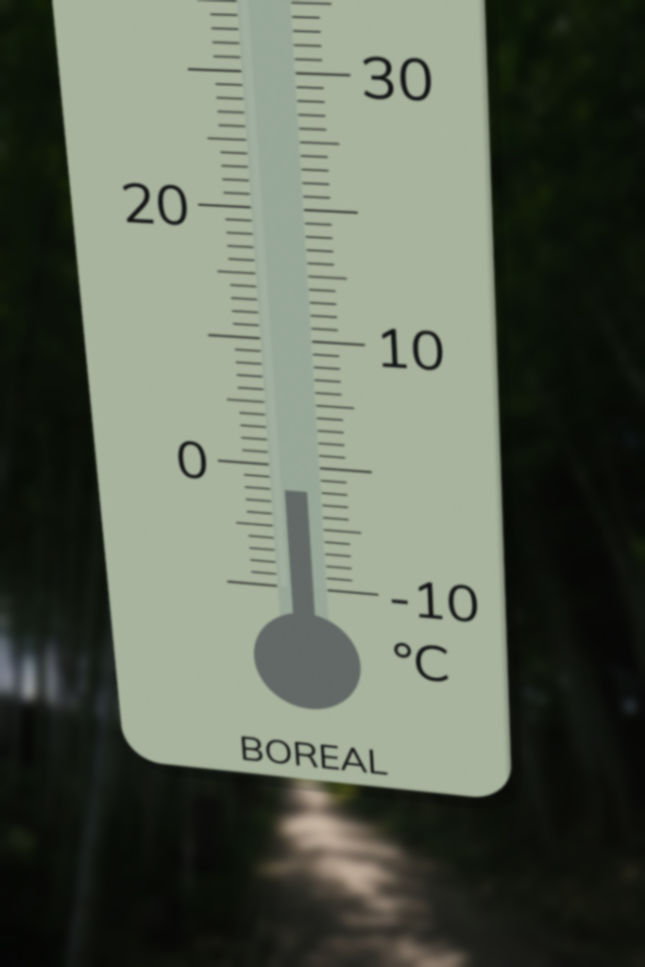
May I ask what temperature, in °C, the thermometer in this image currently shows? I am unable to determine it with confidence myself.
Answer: -2 °C
